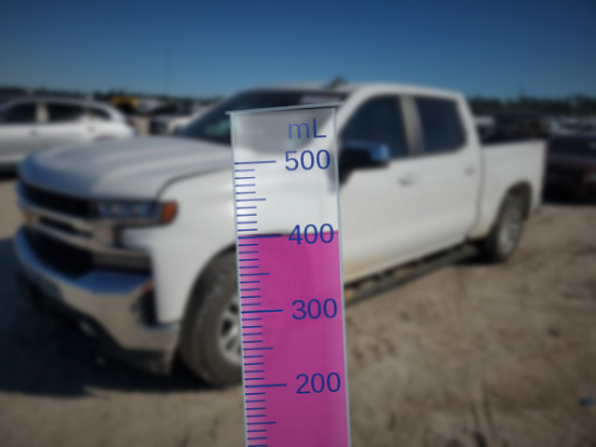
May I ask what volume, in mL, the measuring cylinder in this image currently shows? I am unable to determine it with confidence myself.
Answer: 400 mL
